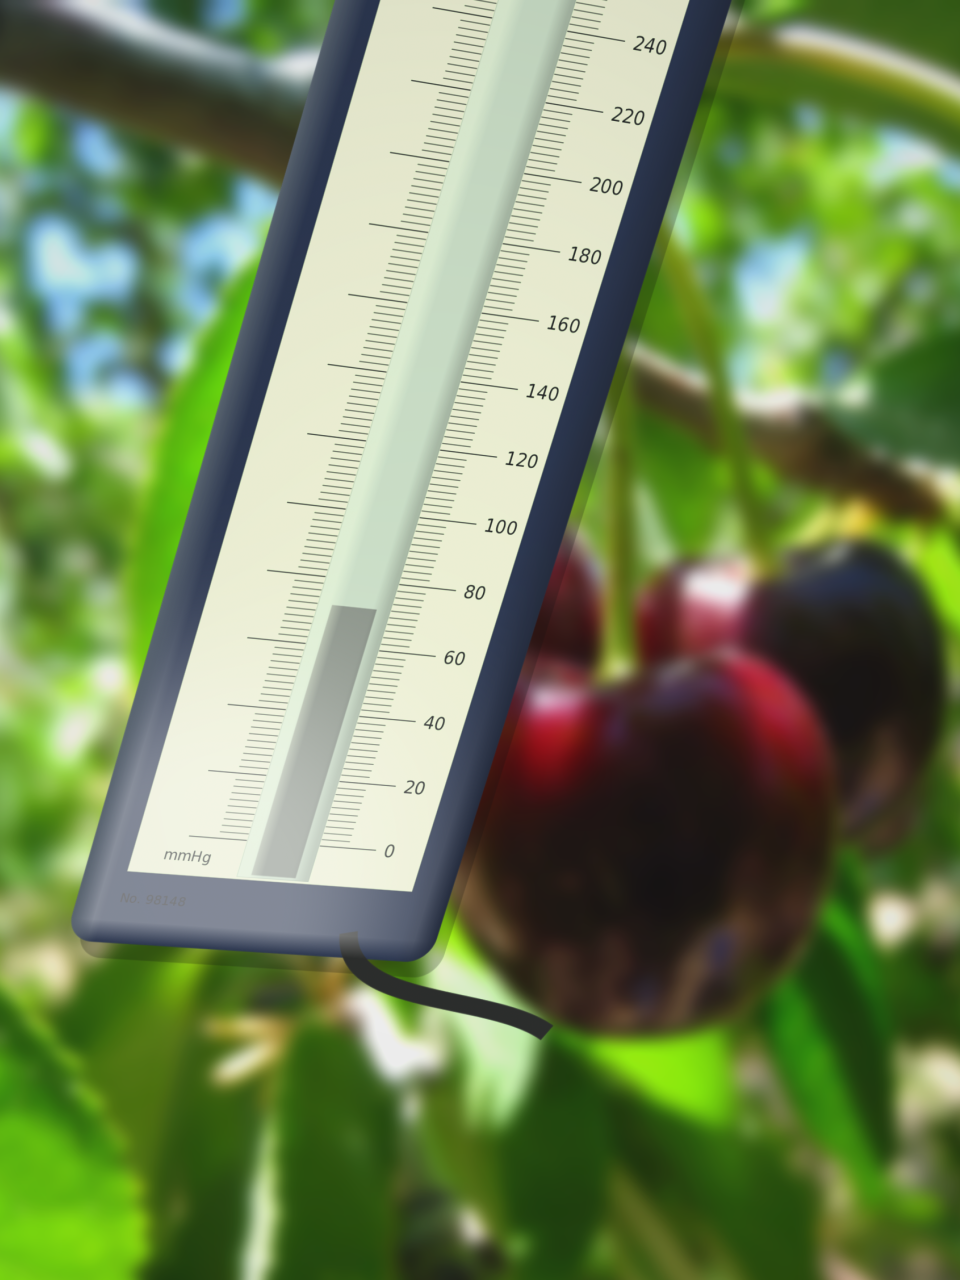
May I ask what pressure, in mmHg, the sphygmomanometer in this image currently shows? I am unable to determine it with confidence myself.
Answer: 72 mmHg
